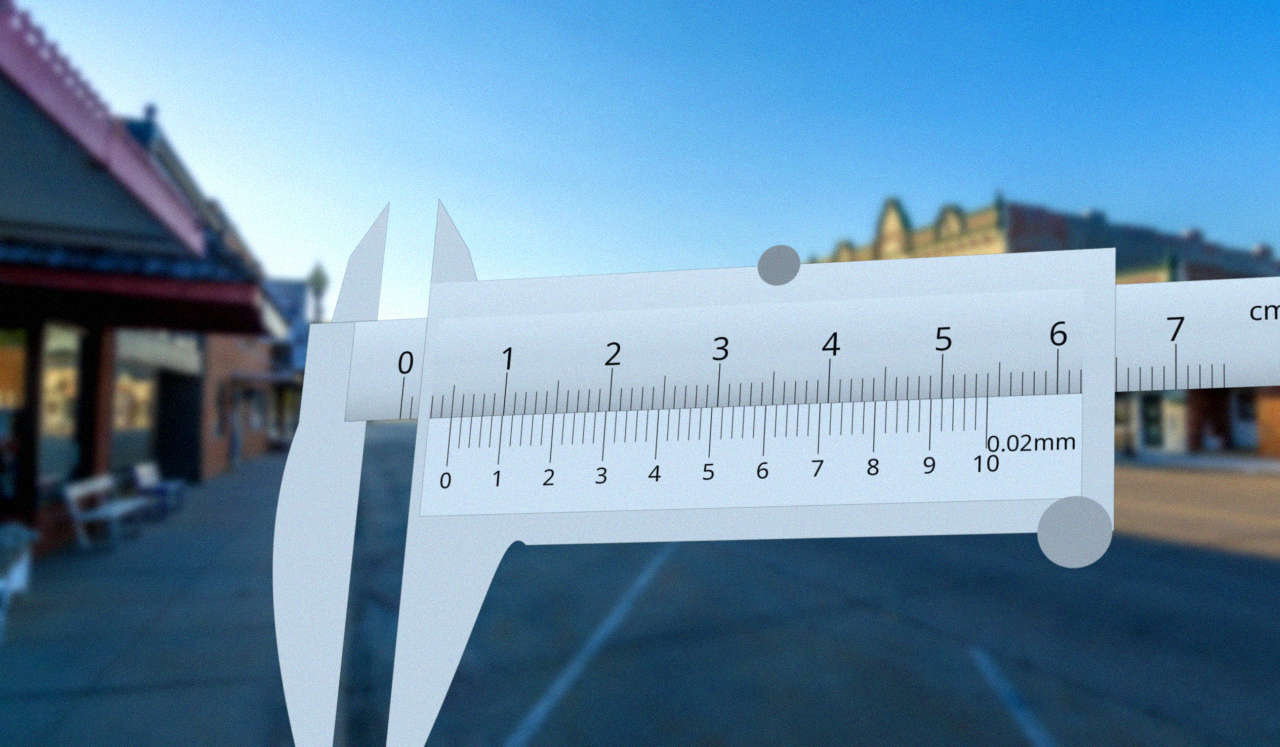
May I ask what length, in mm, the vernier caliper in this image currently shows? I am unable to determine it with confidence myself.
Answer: 5.0 mm
